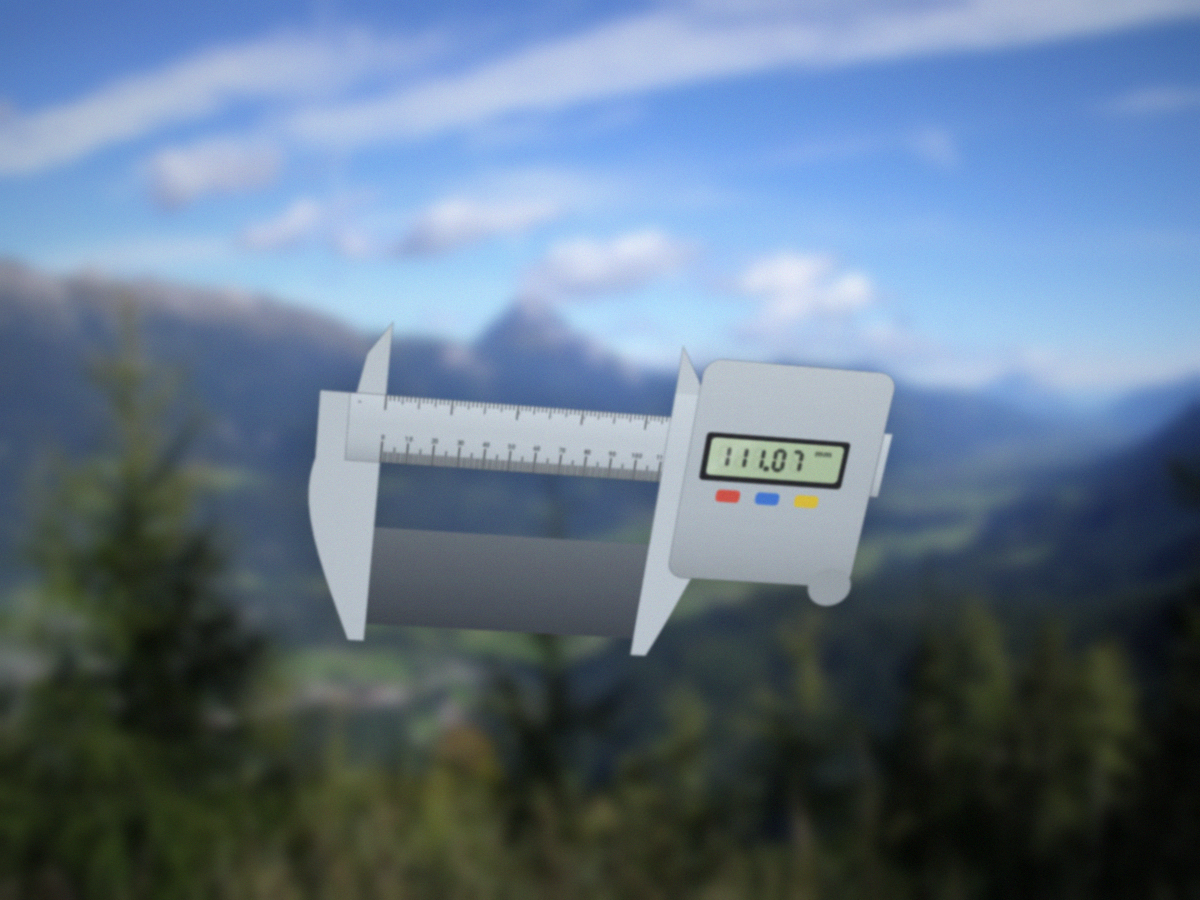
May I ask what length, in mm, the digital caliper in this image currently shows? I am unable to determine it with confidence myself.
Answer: 111.07 mm
